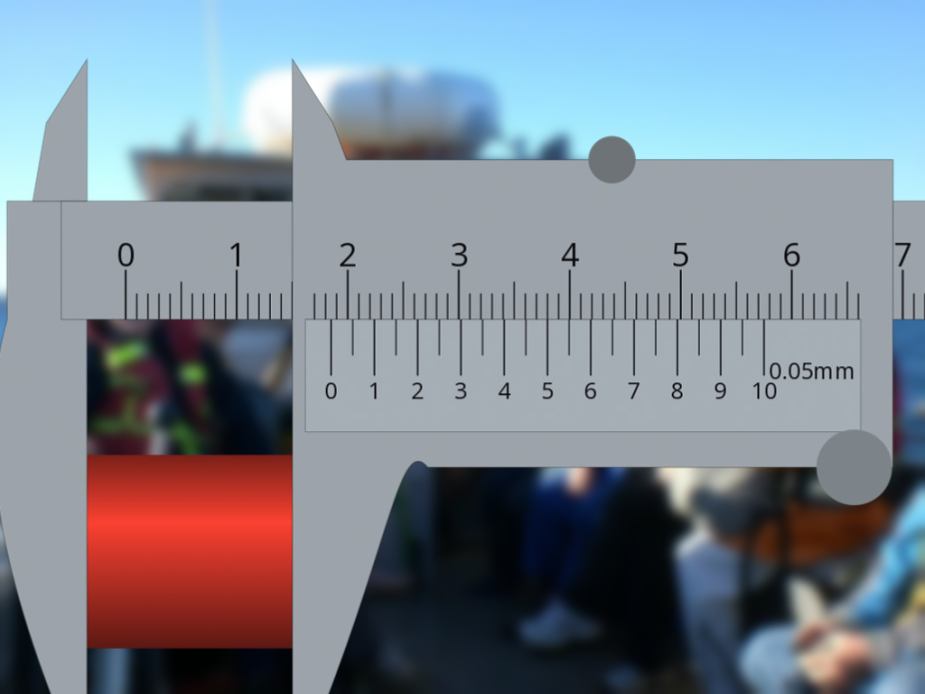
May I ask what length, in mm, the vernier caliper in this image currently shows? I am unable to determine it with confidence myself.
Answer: 18.5 mm
